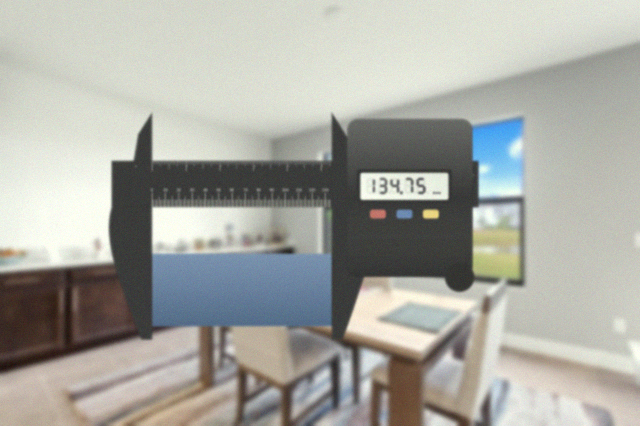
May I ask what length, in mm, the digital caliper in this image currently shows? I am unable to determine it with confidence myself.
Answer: 134.75 mm
